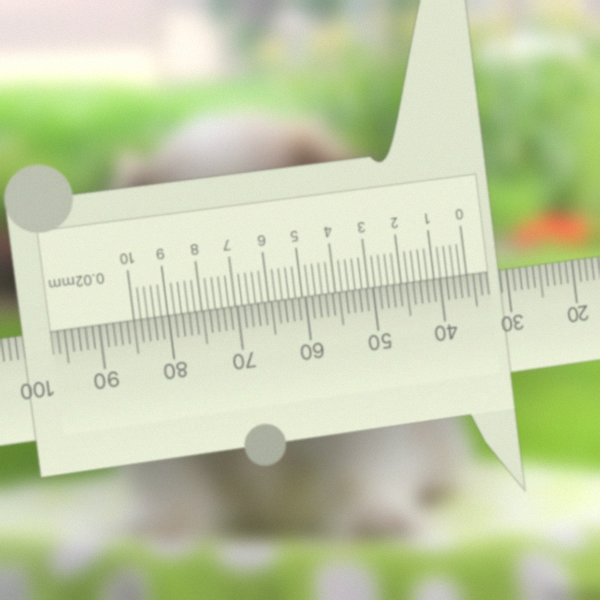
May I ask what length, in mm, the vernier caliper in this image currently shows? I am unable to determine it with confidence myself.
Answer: 36.0 mm
